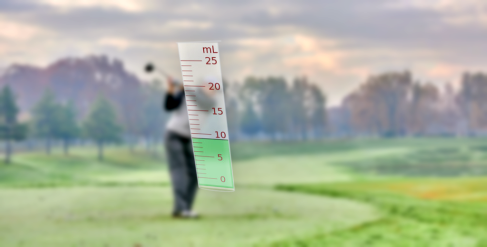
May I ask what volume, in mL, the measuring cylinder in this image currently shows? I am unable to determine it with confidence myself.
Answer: 9 mL
